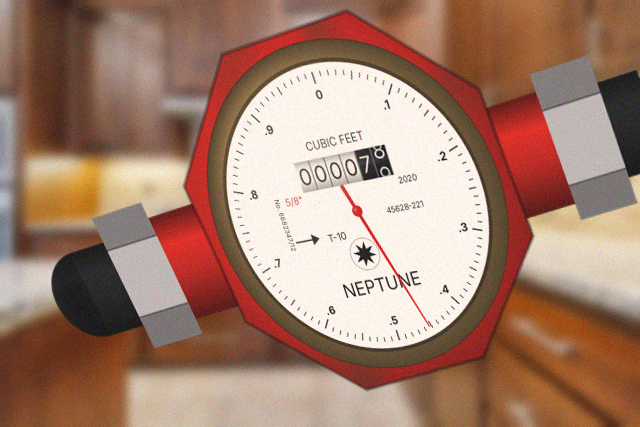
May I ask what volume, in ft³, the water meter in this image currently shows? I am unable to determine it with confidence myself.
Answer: 78.45 ft³
